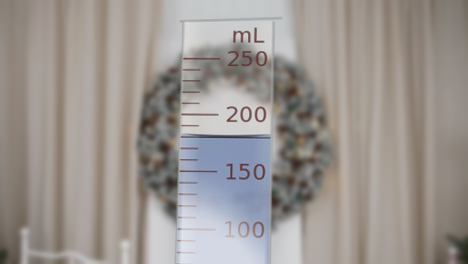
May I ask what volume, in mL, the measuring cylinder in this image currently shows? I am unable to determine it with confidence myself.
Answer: 180 mL
